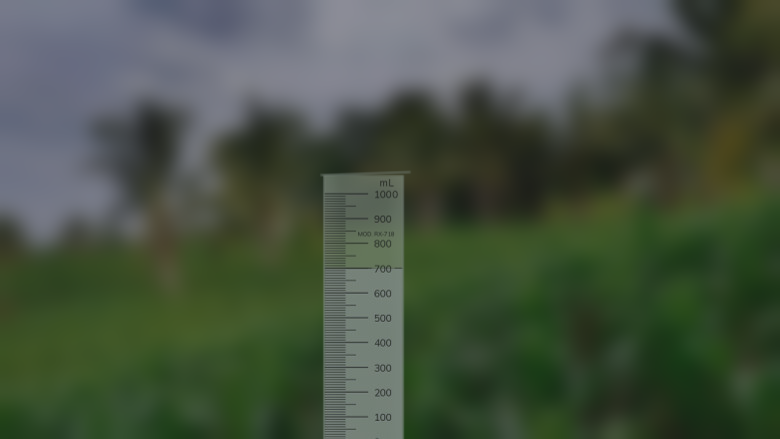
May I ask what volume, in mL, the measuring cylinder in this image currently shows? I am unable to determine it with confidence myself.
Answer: 700 mL
